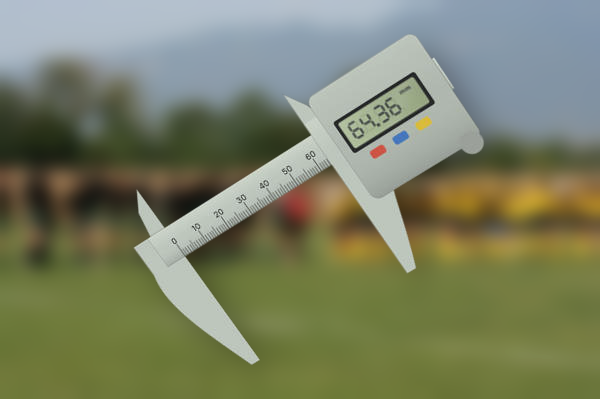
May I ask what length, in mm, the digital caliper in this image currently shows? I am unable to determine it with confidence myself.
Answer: 64.36 mm
